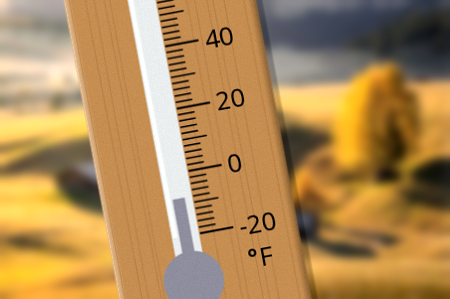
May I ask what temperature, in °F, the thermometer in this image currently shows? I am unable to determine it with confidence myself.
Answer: -8 °F
